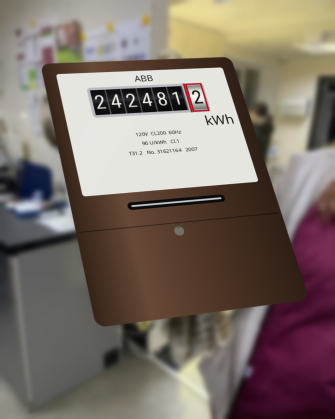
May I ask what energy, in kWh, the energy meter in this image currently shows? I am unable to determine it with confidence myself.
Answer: 242481.2 kWh
